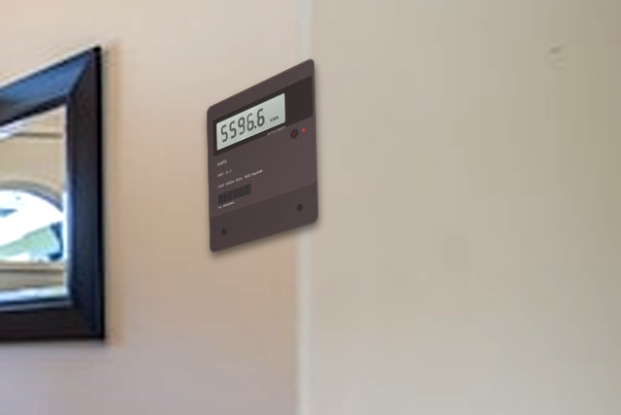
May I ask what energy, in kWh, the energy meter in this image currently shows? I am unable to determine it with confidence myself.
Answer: 5596.6 kWh
